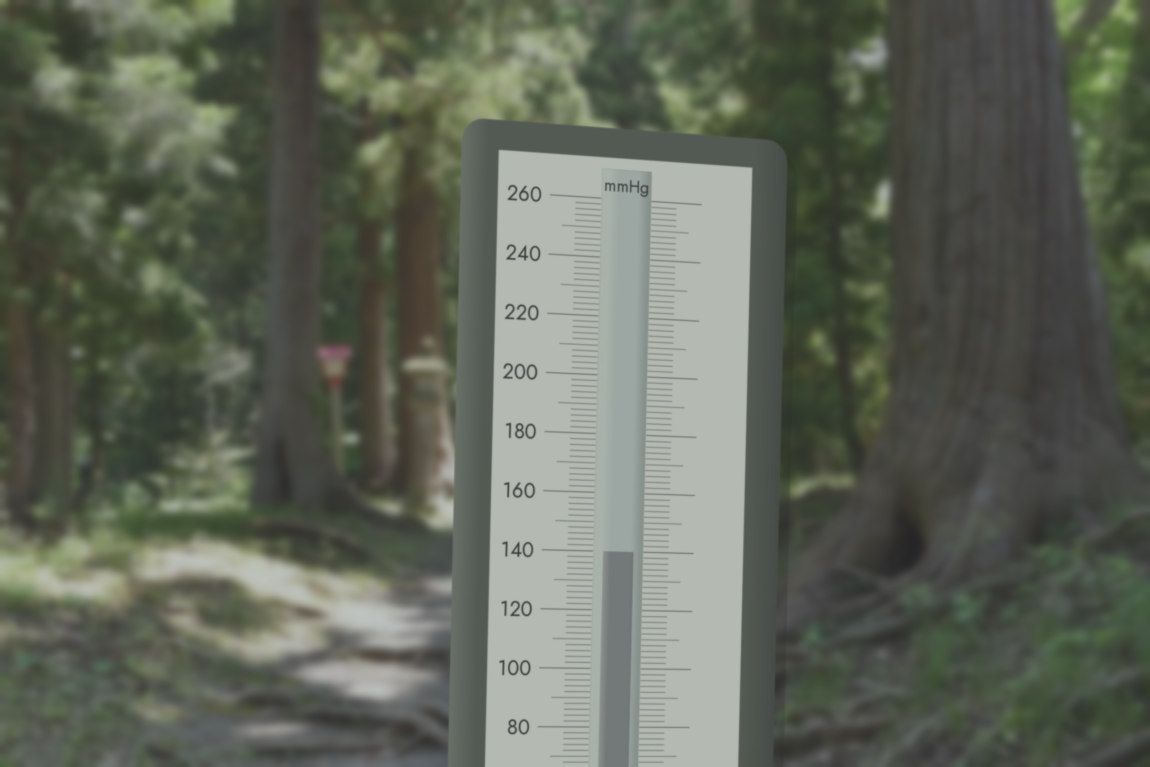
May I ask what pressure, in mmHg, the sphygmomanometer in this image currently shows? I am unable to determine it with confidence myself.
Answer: 140 mmHg
